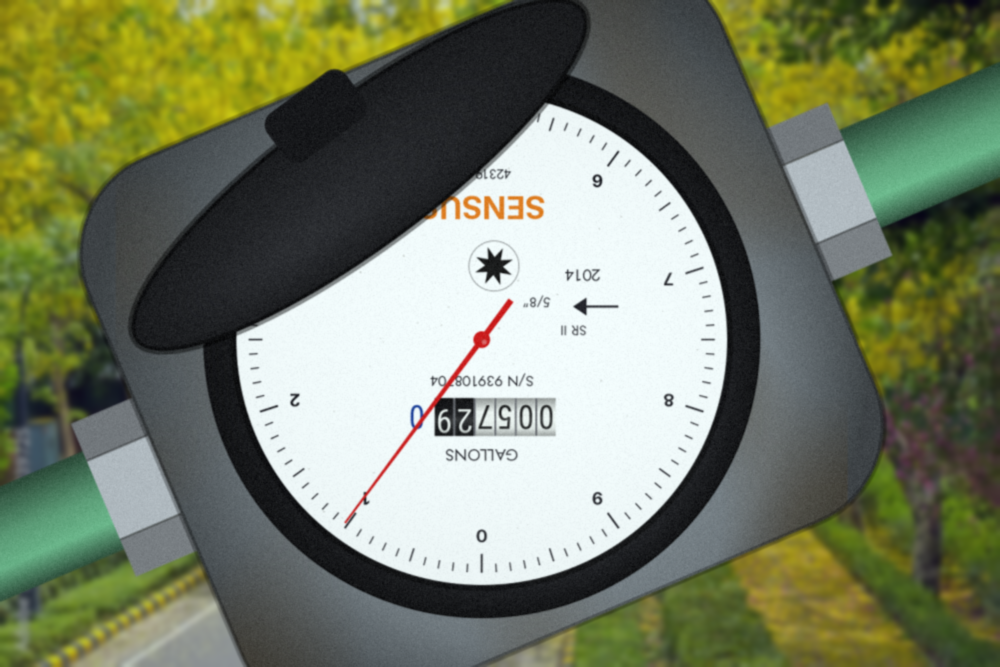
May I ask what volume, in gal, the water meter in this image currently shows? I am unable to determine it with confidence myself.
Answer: 57291.0 gal
